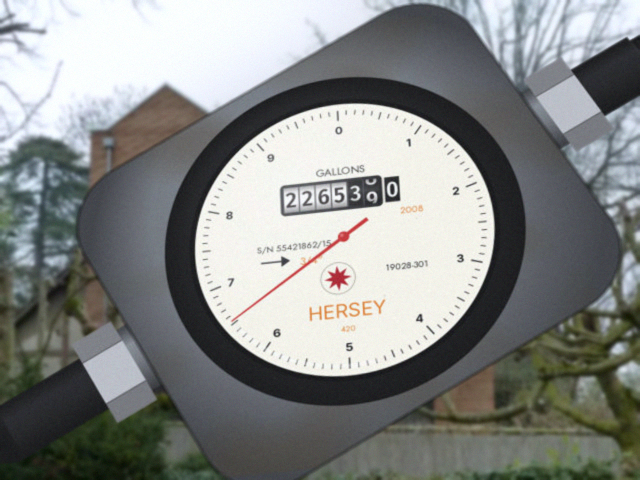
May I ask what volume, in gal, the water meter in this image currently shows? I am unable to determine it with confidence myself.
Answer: 2265386.5 gal
